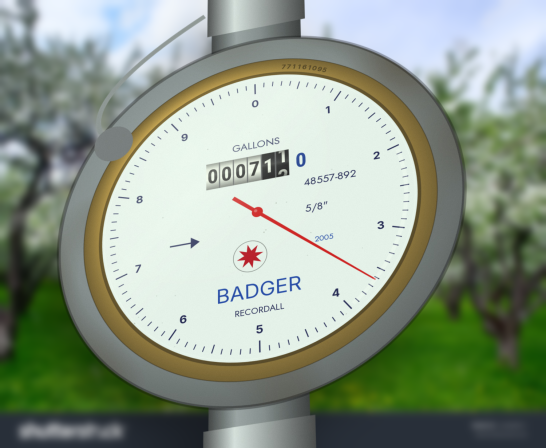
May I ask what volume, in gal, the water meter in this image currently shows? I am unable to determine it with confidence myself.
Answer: 7113.6 gal
